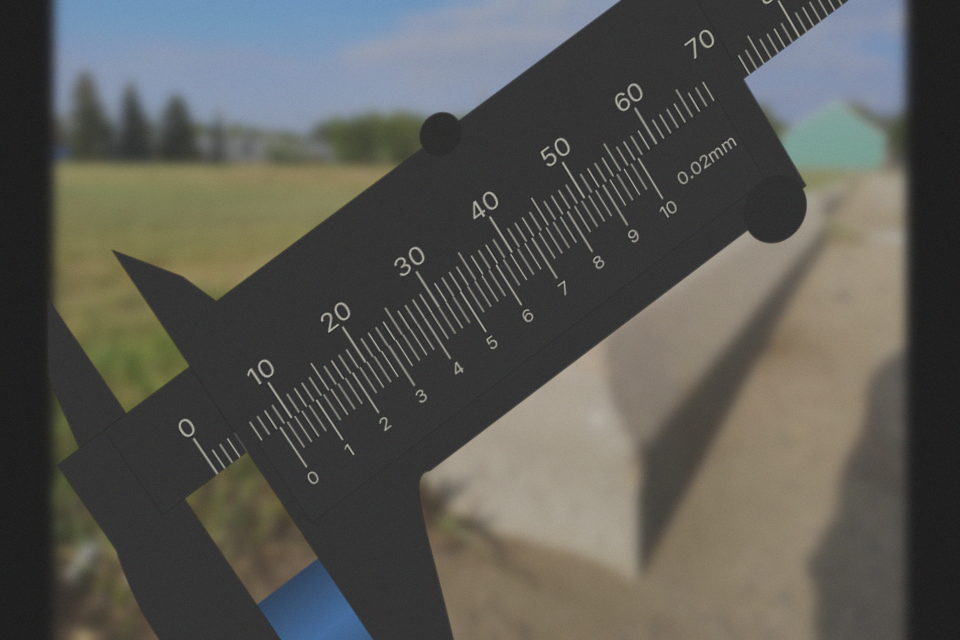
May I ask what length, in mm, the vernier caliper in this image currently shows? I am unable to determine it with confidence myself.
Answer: 8.4 mm
